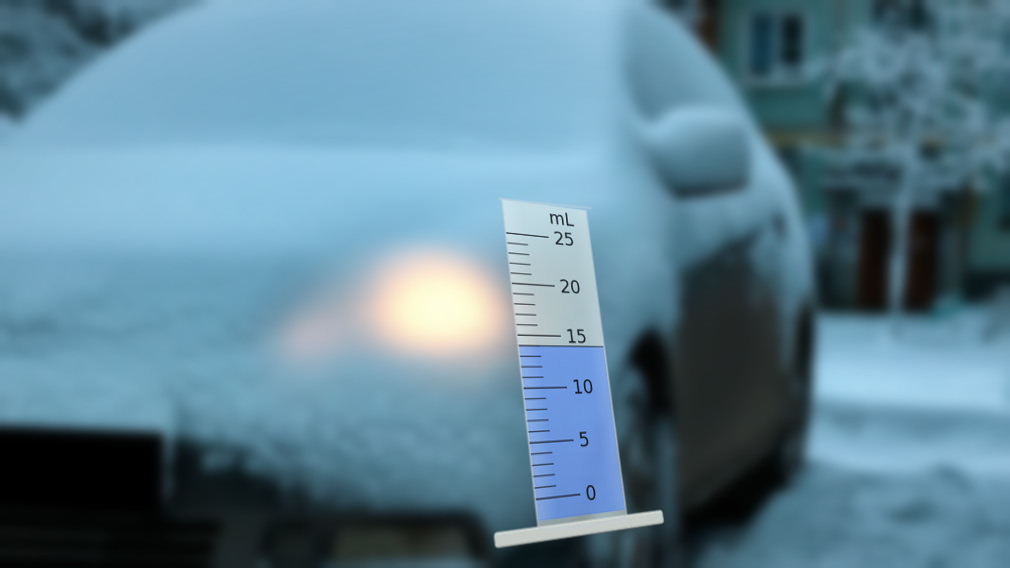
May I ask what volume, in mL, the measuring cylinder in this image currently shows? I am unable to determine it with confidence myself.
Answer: 14 mL
